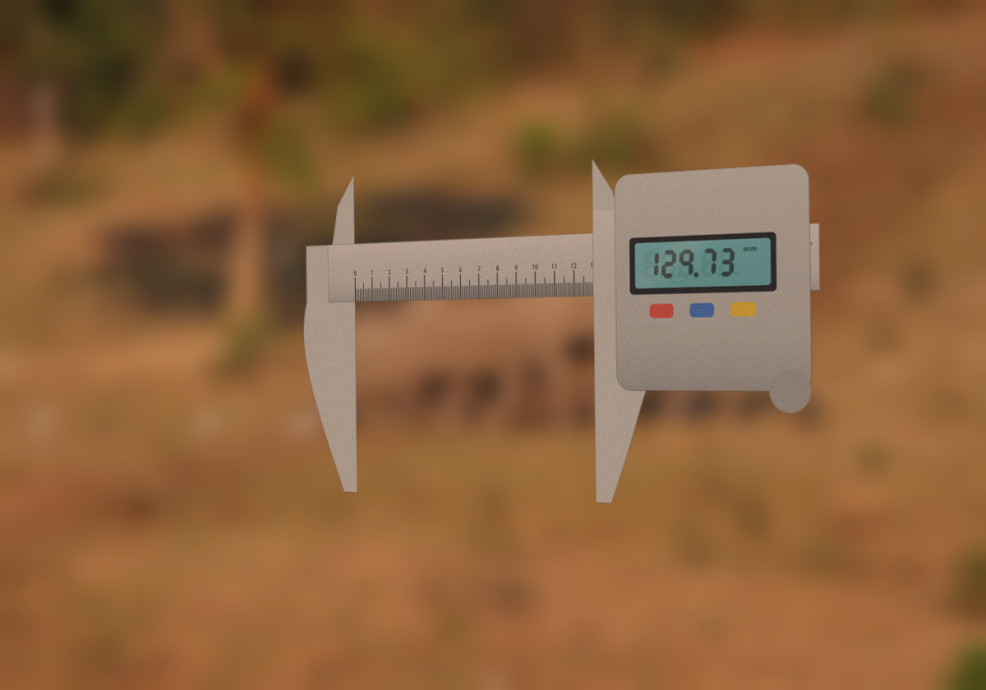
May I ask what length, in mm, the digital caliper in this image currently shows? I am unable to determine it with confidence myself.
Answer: 129.73 mm
